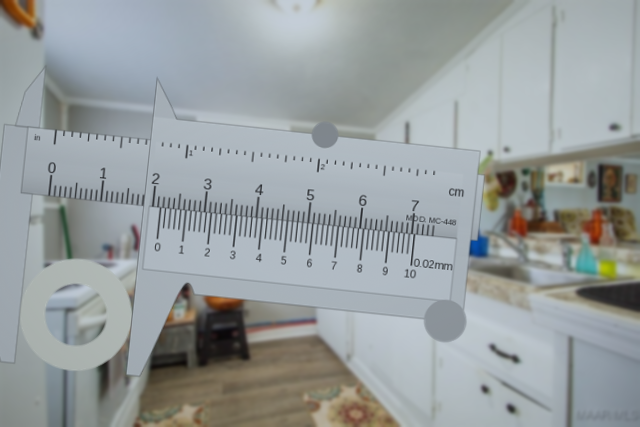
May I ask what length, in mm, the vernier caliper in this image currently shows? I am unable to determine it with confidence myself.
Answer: 21.5 mm
